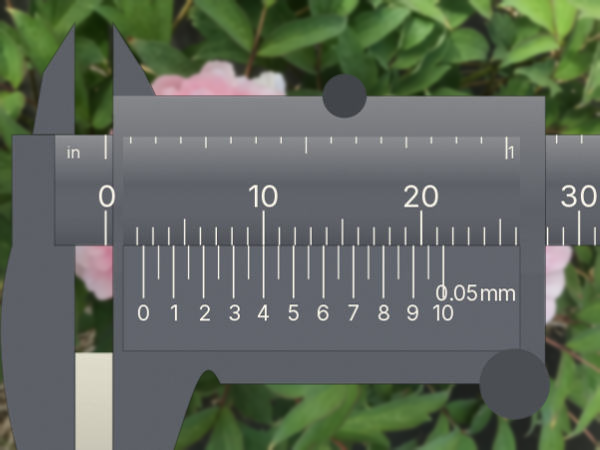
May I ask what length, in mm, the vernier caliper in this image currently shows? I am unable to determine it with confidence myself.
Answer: 2.4 mm
